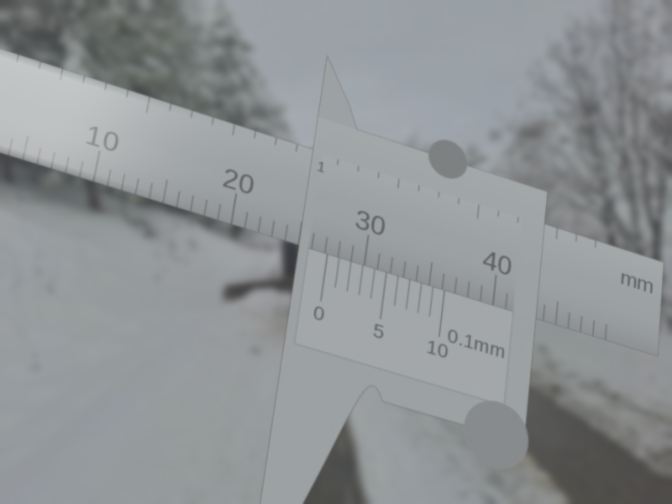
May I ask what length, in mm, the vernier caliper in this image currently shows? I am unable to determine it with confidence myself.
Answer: 27.2 mm
